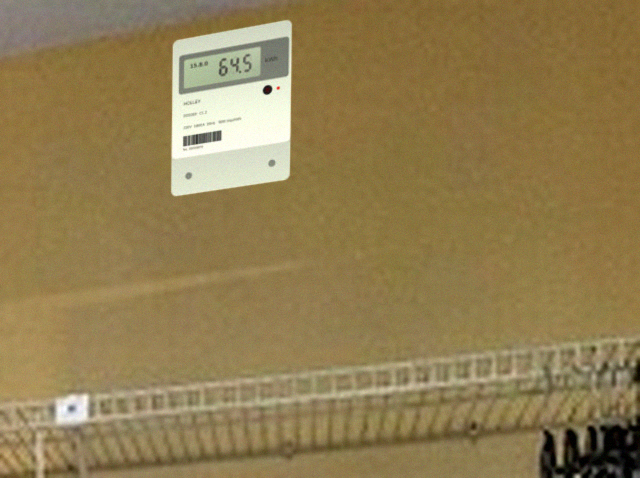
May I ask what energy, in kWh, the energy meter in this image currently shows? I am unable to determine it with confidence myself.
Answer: 64.5 kWh
